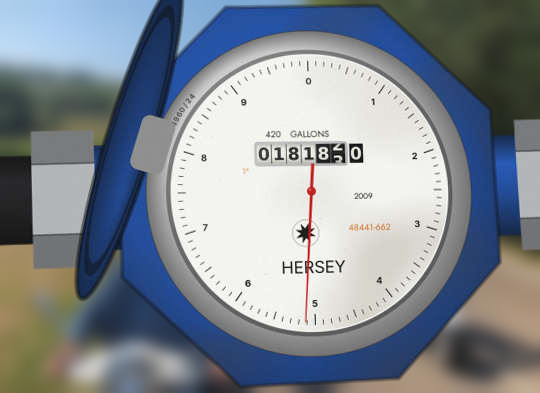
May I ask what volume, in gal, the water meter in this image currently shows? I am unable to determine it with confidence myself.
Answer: 181825.1 gal
